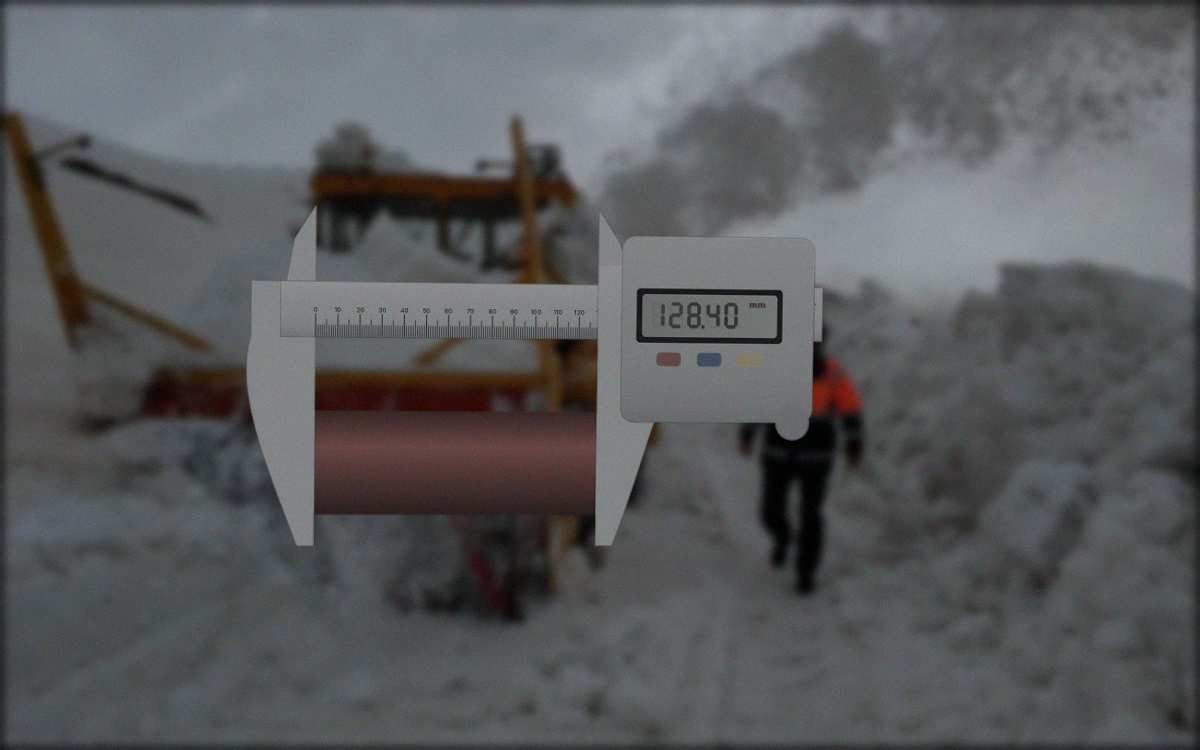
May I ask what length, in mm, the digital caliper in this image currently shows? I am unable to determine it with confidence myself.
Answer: 128.40 mm
